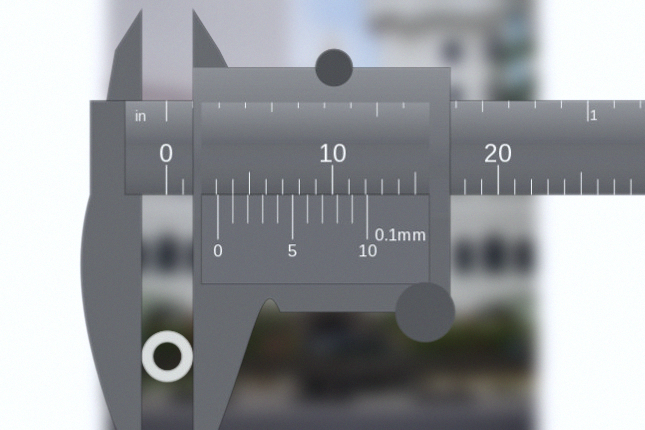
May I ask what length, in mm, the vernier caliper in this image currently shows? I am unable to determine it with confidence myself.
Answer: 3.1 mm
